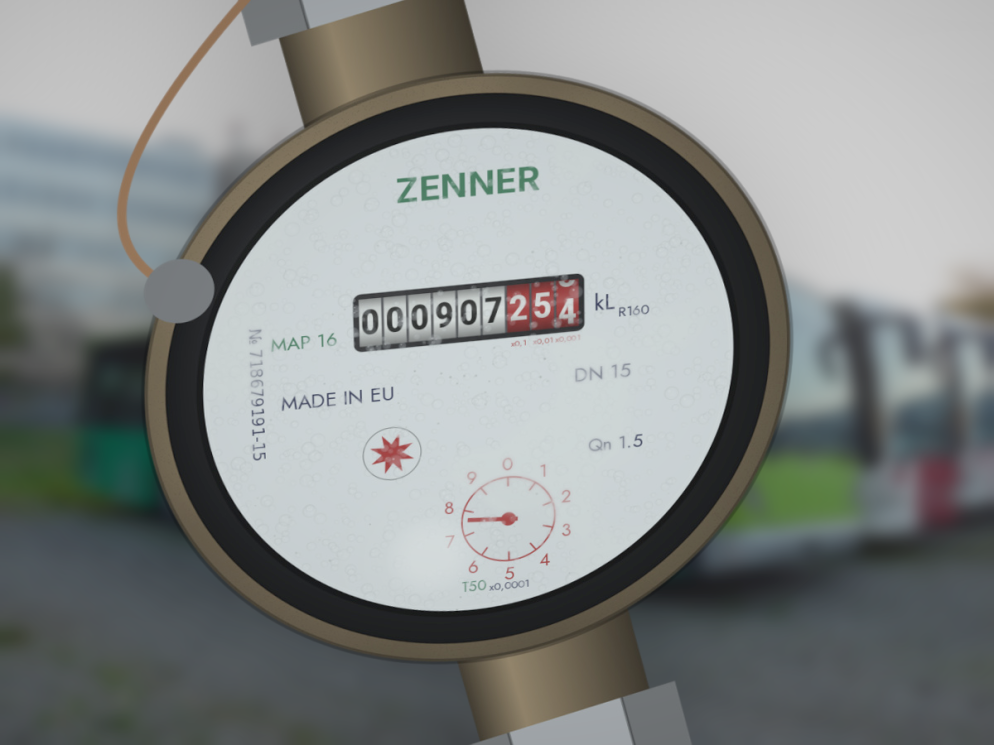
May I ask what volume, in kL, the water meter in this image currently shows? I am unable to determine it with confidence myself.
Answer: 907.2537 kL
